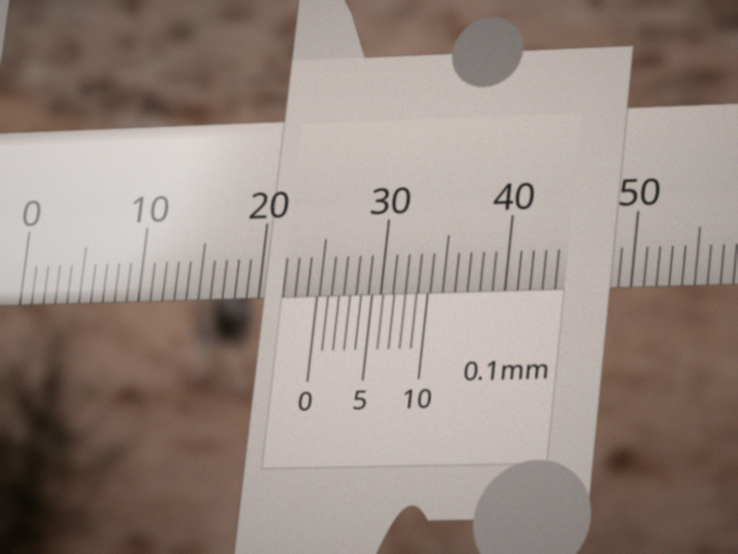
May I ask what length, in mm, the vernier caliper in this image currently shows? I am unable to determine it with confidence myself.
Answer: 24.8 mm
